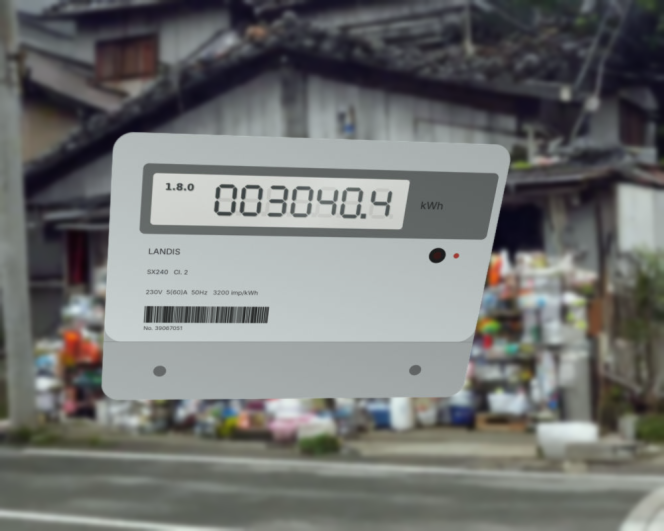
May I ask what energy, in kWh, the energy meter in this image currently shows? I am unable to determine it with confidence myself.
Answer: 3040.4 kWh
